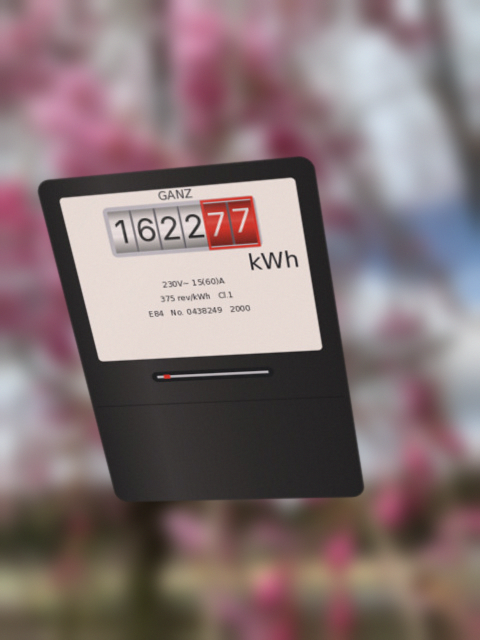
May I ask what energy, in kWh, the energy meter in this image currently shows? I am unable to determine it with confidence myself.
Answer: 1622.77 kWh
